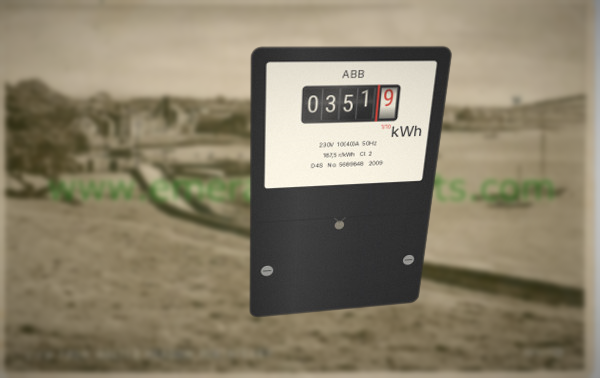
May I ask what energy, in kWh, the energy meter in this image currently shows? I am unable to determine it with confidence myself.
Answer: 351.9 kWh
